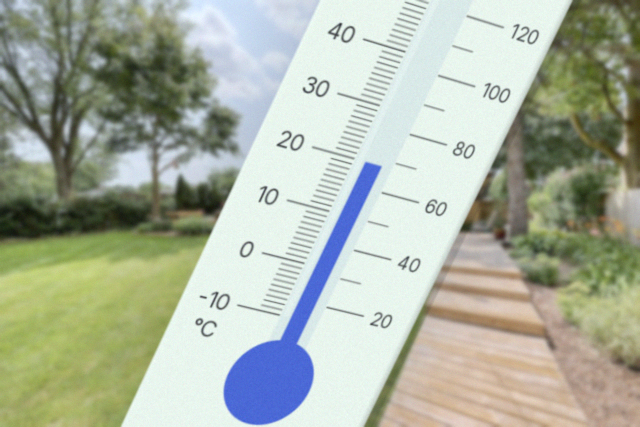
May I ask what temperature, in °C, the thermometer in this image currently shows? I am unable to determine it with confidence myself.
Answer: 20 °C
